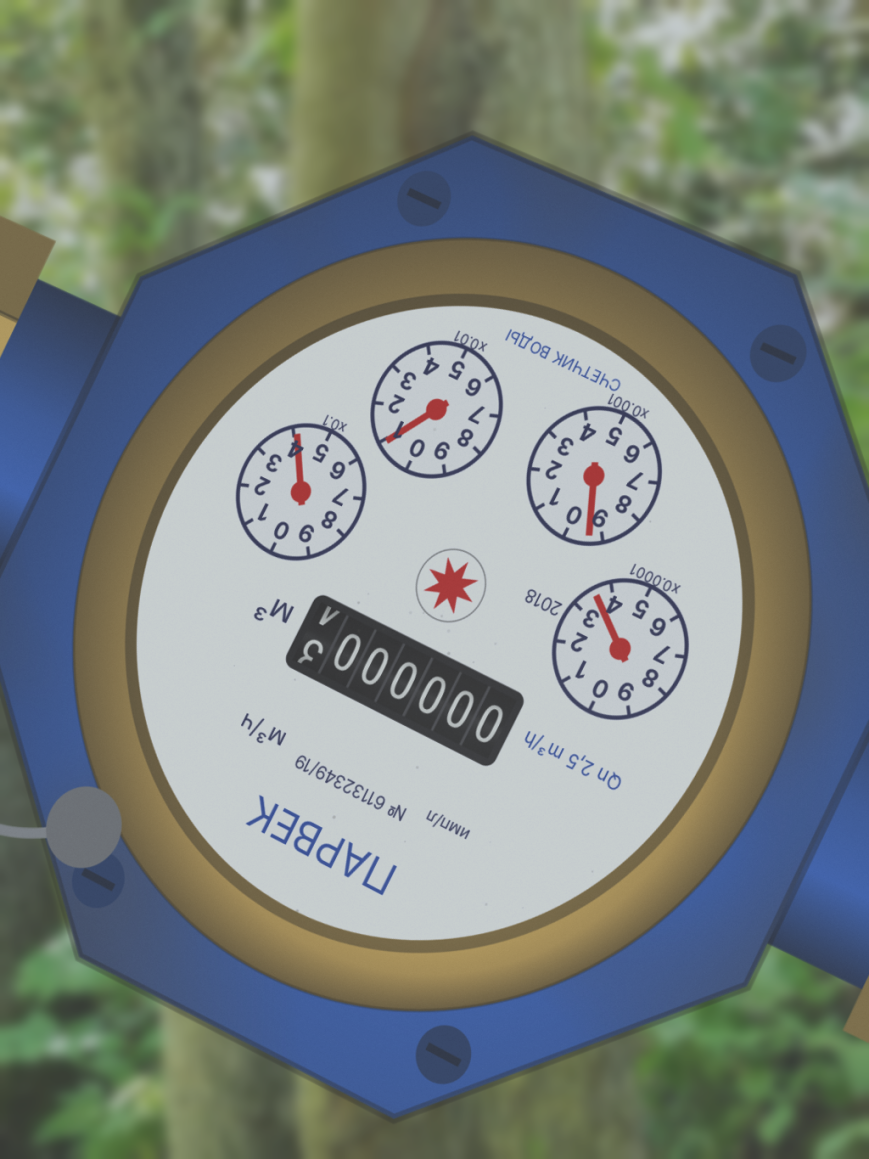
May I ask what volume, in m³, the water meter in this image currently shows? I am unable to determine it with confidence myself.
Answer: 3.4093 m³
